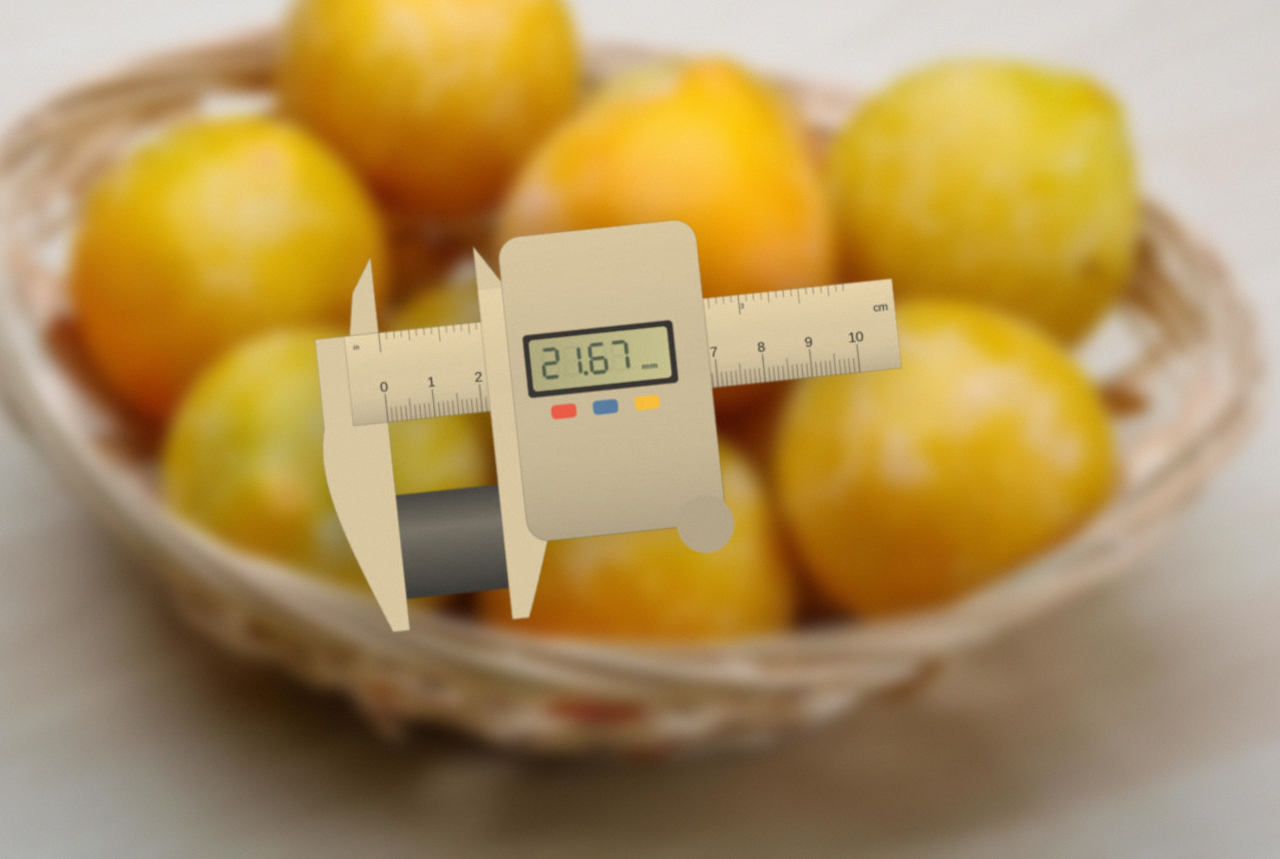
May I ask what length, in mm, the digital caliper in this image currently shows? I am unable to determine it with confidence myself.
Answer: 21.67 mm
